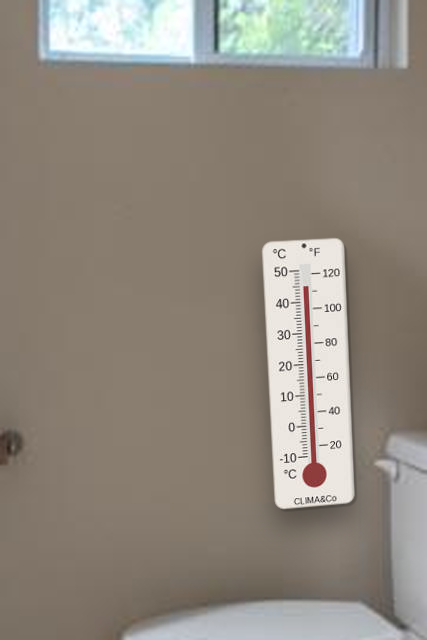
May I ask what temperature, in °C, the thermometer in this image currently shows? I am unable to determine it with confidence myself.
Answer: 45 °C
